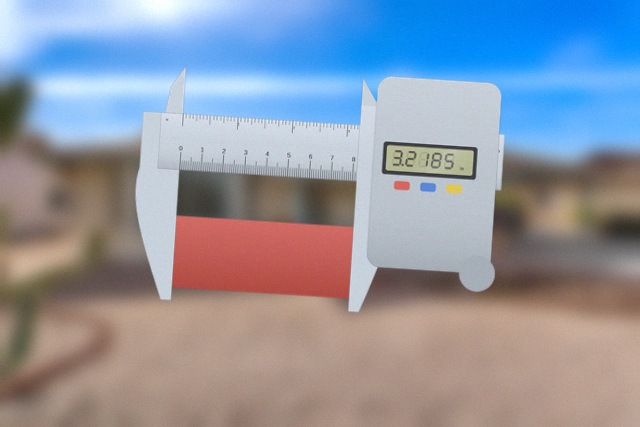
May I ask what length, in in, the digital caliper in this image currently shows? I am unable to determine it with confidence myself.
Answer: 3.2185 in
